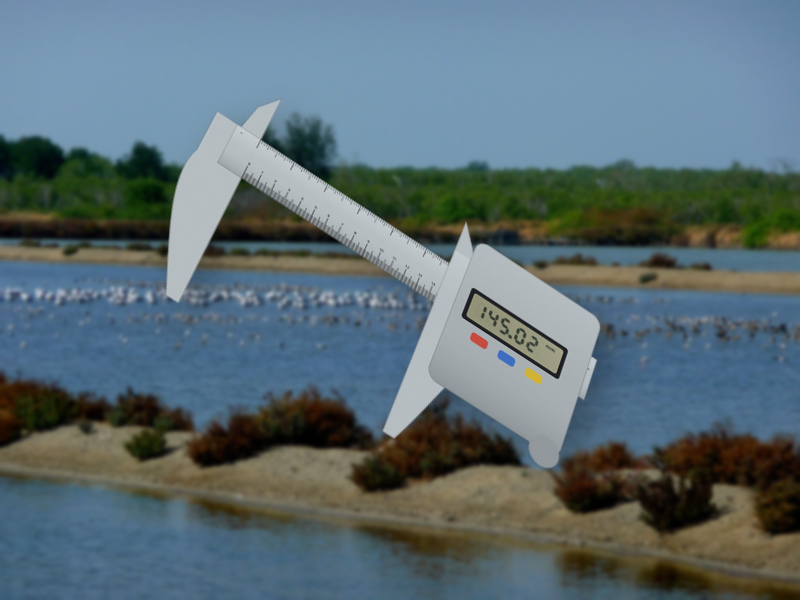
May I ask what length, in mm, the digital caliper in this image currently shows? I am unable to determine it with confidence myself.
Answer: 145.02 mm
